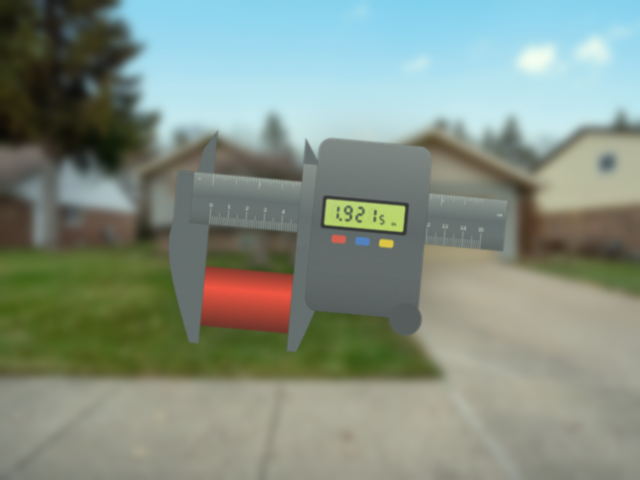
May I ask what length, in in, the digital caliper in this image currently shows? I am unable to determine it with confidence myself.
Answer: 1.9215 in
